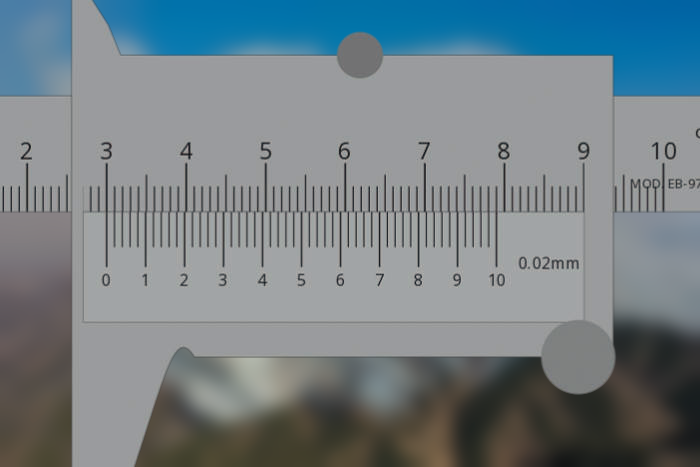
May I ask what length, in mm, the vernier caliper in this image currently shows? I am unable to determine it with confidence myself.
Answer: 30.0 mm
